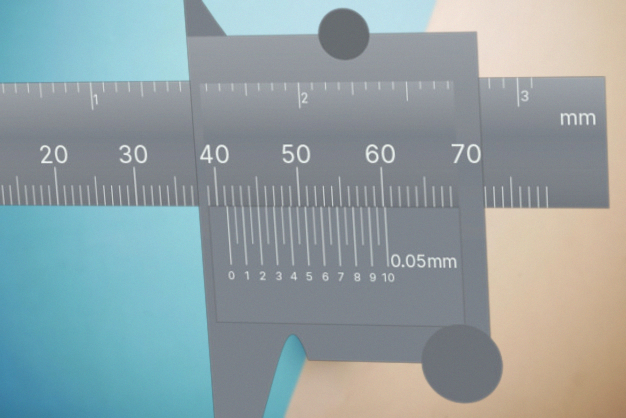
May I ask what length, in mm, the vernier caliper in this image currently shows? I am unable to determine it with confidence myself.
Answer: 41.2 mm
